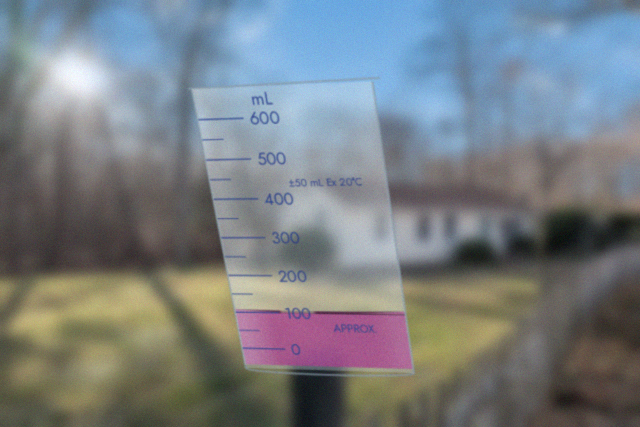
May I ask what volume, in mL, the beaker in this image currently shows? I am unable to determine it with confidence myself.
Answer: 100 mL
